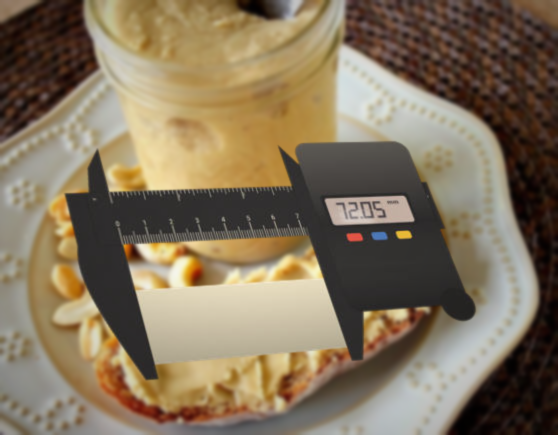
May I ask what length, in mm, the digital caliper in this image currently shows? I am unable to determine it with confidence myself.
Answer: 72.05 mm
